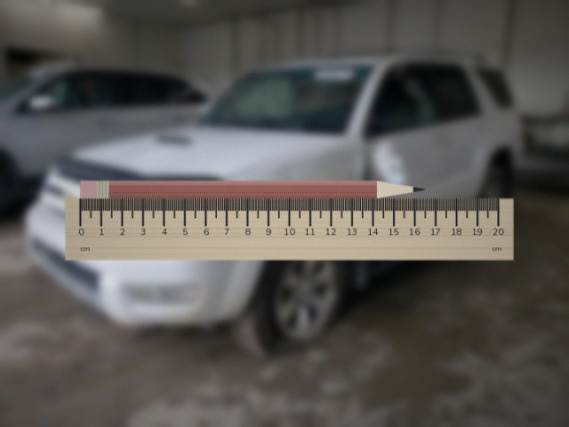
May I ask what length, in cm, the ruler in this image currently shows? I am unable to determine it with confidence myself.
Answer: 16.5 cm
